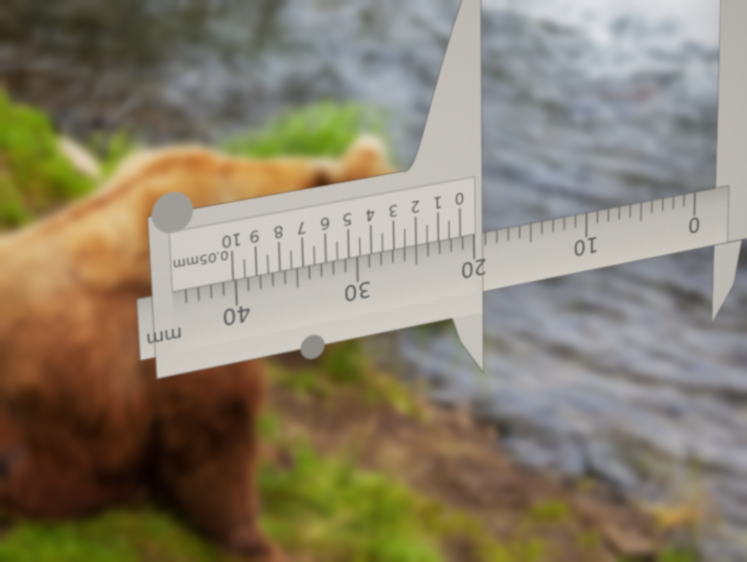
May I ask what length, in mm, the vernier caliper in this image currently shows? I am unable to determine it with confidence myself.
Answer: 21.2 mm
